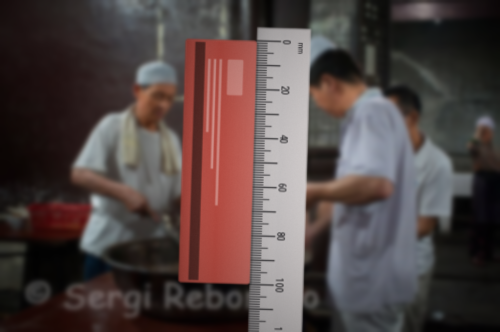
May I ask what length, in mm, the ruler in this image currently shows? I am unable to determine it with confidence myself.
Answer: 100 mm
